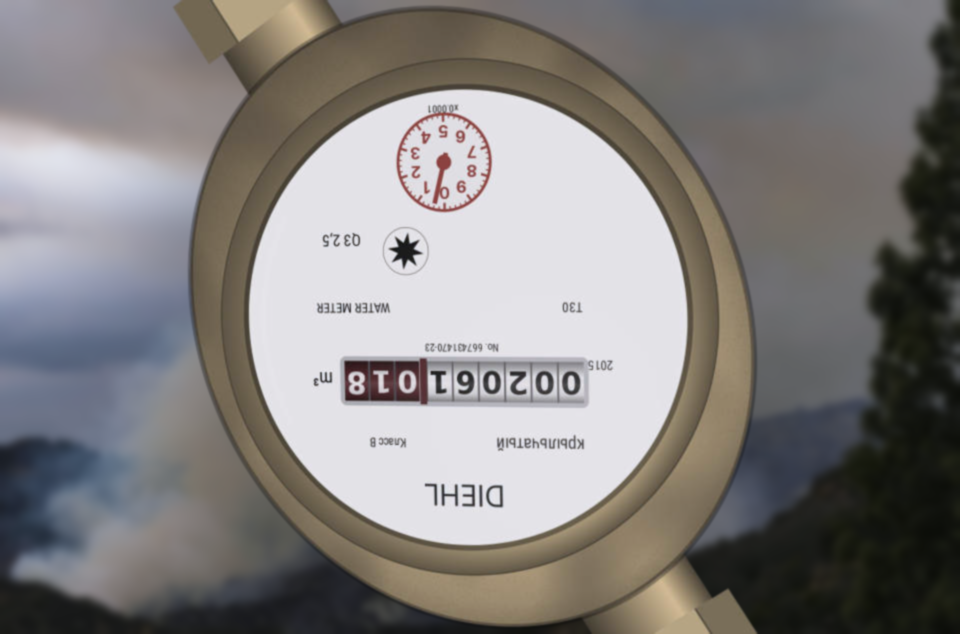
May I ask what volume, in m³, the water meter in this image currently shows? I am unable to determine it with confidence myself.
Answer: 2061.0180 m³
